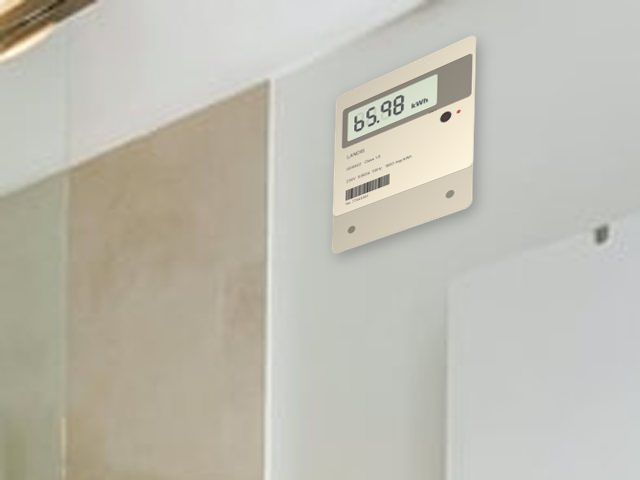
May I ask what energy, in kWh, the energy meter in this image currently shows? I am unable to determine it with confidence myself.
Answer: 65.98 kWh
